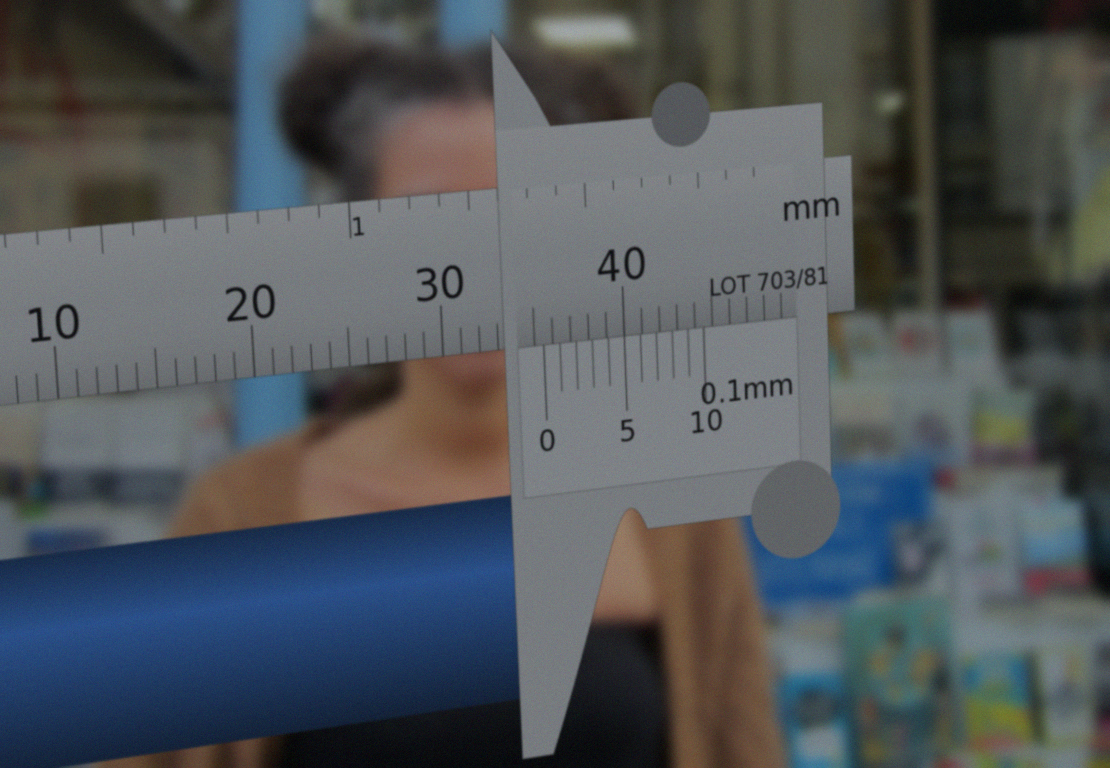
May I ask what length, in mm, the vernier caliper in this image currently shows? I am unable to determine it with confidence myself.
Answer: 35.5 mm
